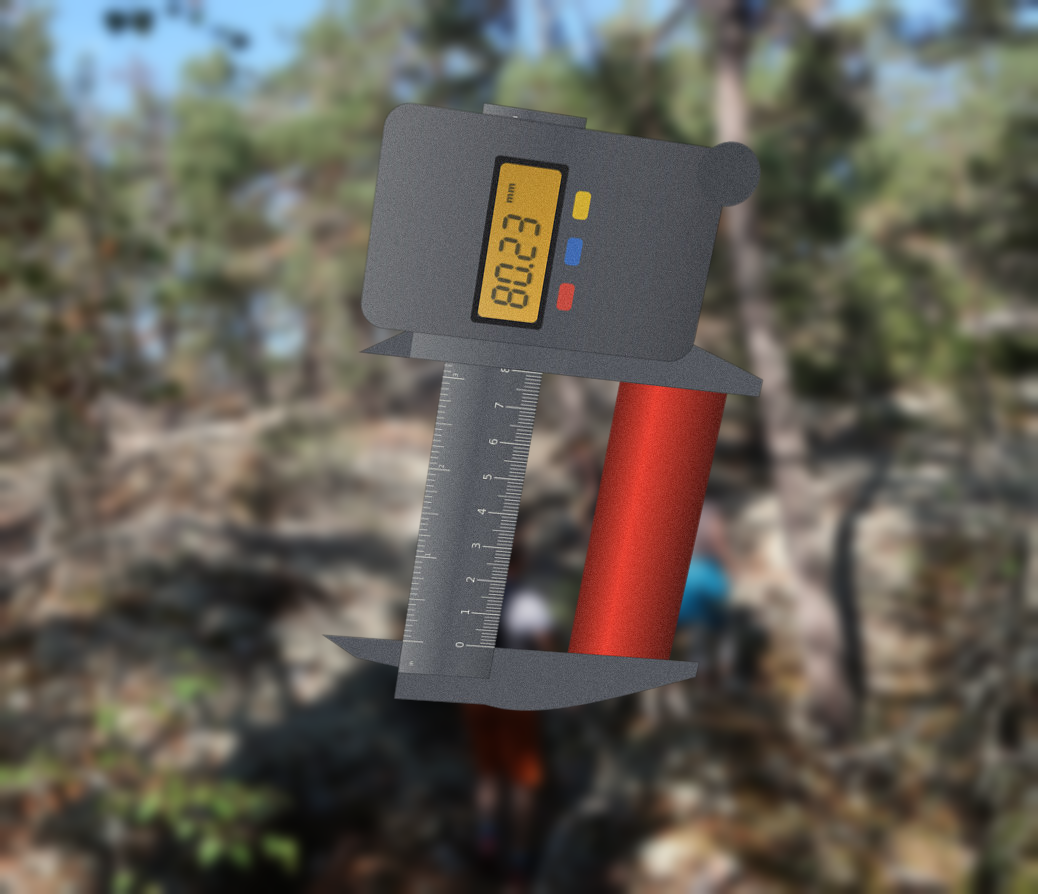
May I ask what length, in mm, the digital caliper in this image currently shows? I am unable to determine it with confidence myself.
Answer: 80.23 mm
